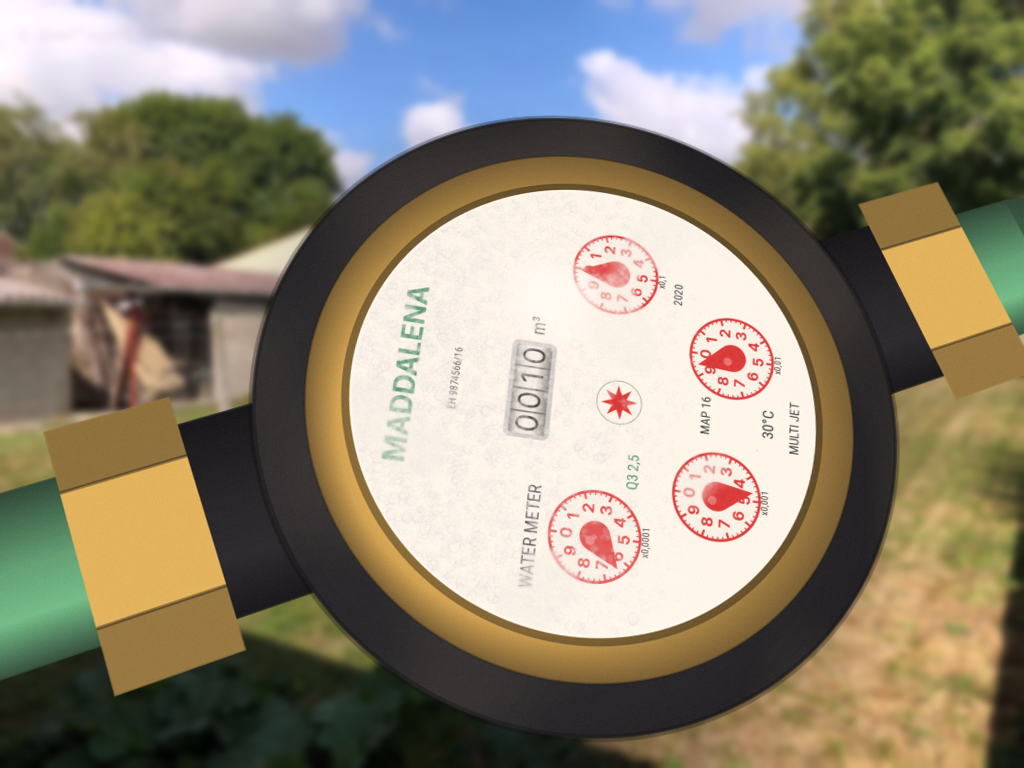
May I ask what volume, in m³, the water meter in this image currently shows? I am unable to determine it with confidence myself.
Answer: 9.9946 m³
